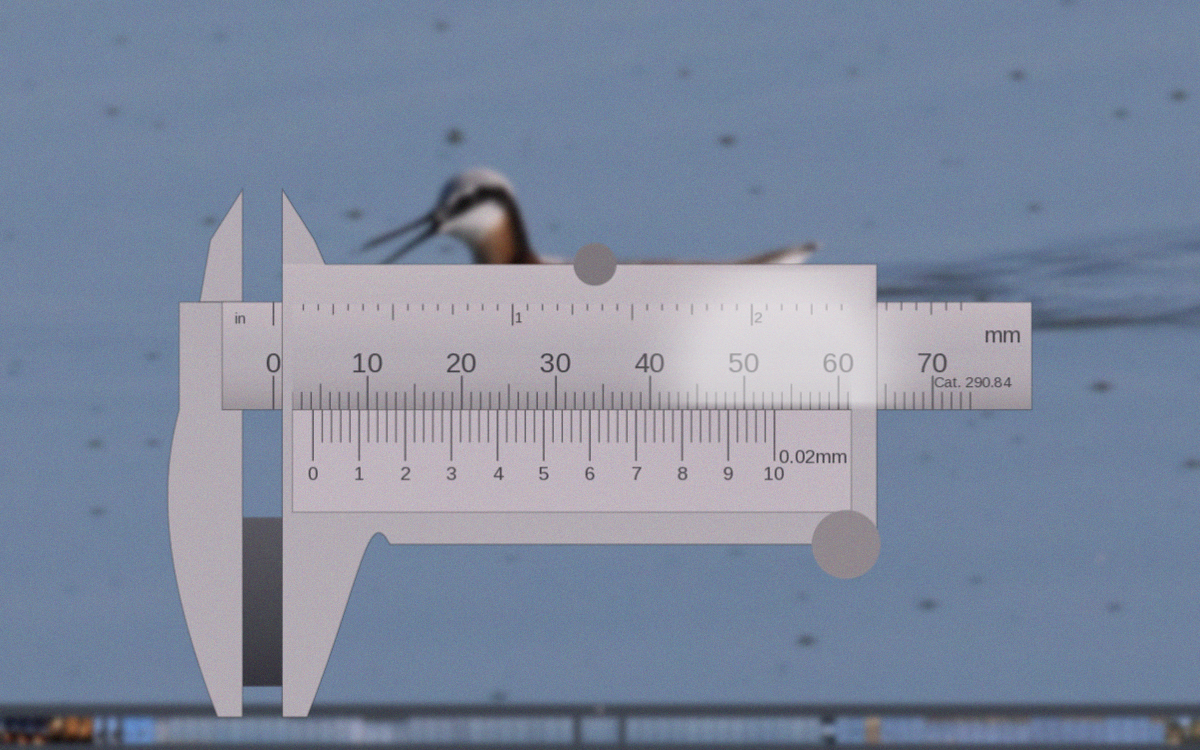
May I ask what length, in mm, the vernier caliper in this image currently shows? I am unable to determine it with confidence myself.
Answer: 4.2 mm
